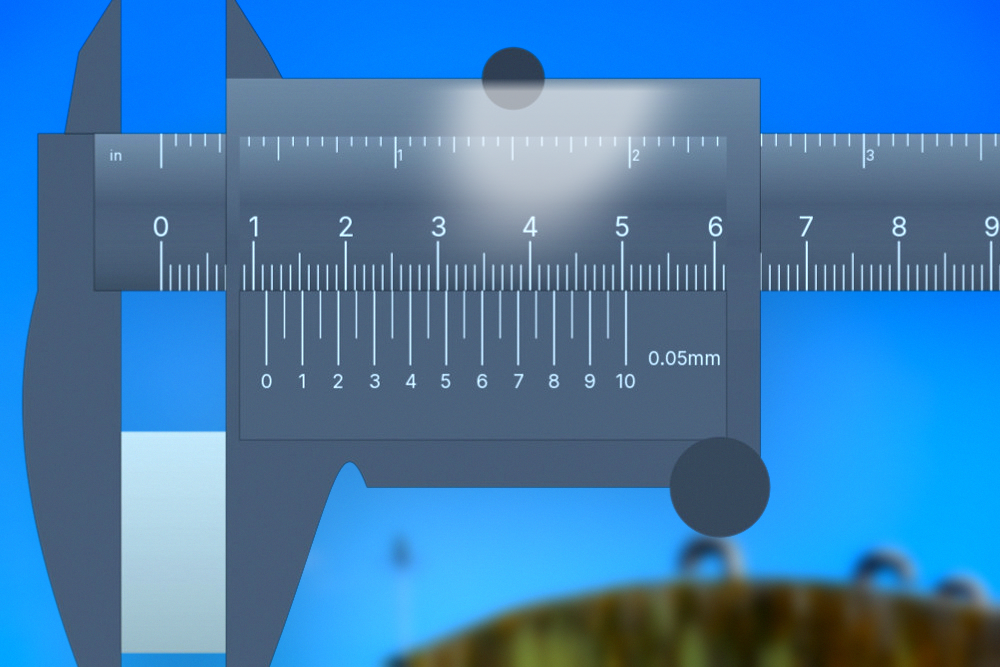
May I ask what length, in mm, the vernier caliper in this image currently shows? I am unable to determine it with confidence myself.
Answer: 11.4 mm
